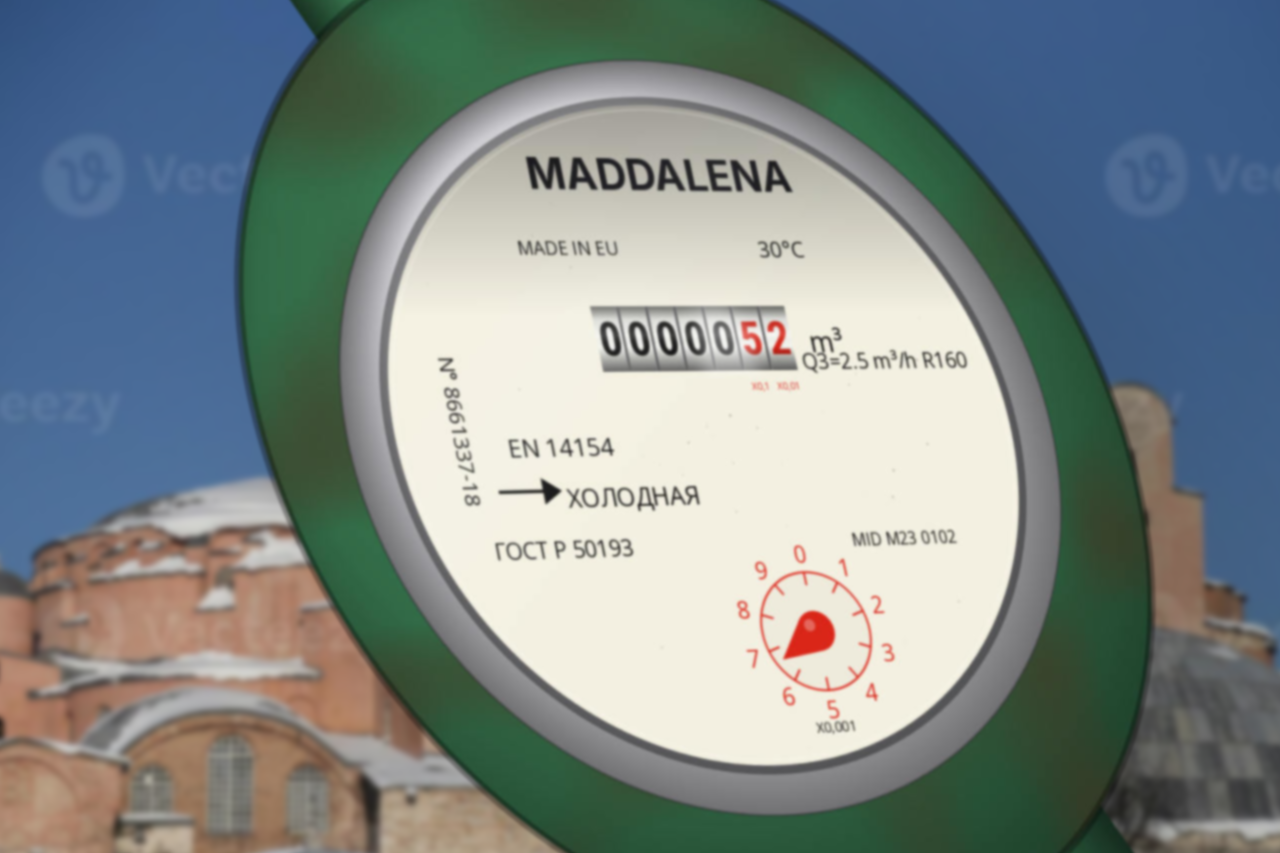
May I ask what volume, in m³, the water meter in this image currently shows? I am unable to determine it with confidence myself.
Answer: 0.526 m³
